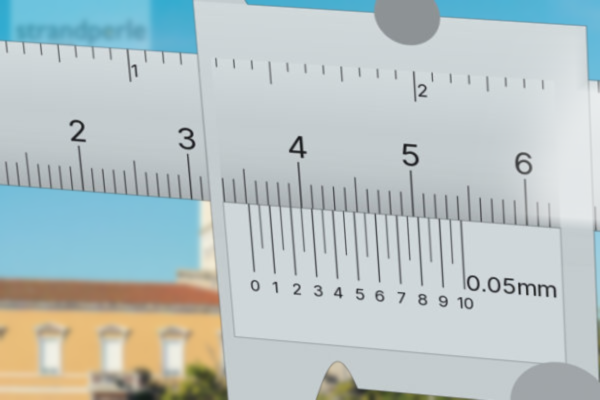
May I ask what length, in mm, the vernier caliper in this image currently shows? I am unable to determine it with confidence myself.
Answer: 35.2 mm
